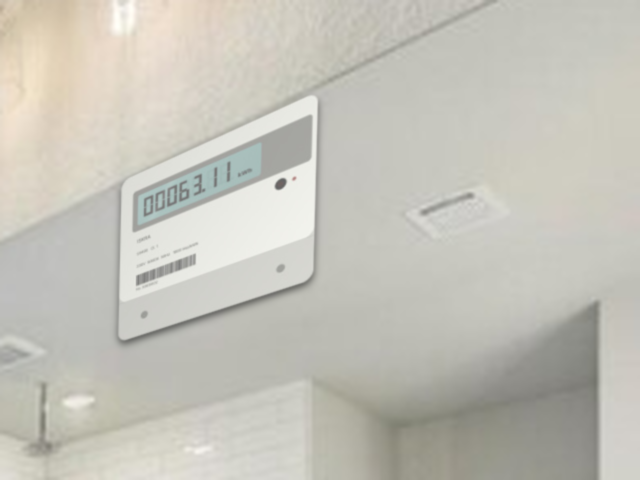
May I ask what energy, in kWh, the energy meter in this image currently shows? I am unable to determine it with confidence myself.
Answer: 63.11 kWh
